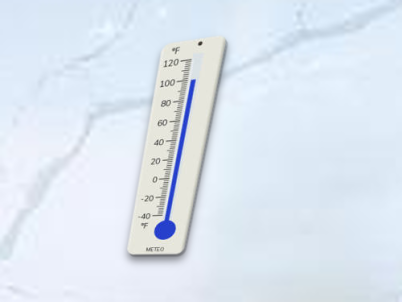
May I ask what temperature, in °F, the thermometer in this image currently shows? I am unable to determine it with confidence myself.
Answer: 100 °F
